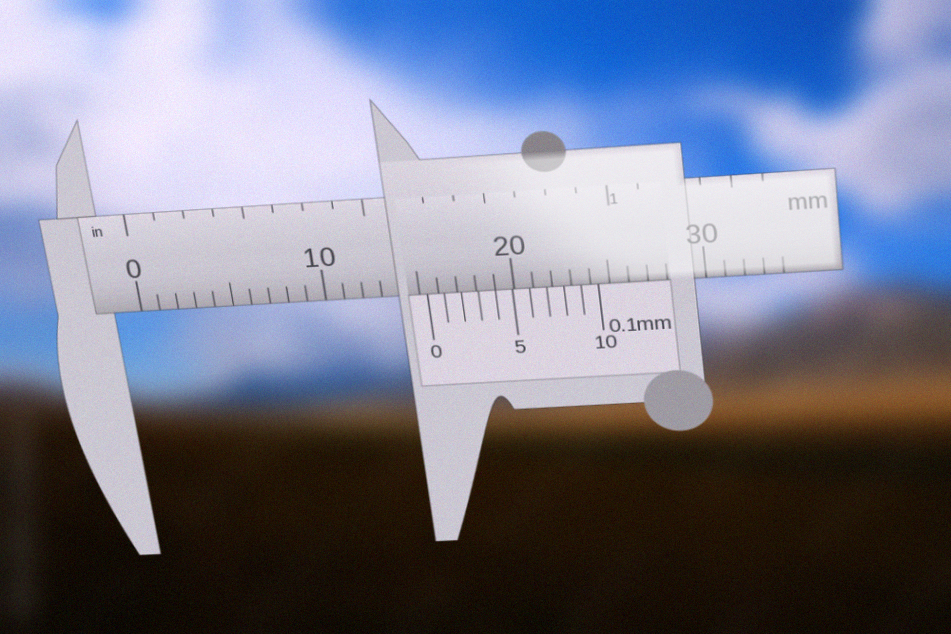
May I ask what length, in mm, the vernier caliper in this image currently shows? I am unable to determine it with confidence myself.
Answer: 15.4 mm
